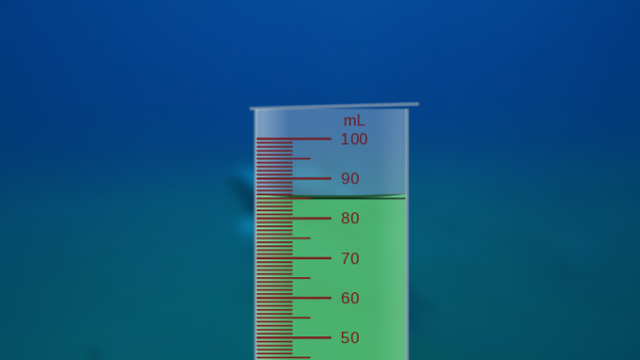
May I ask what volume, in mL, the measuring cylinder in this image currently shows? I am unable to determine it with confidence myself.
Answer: 85 mL
